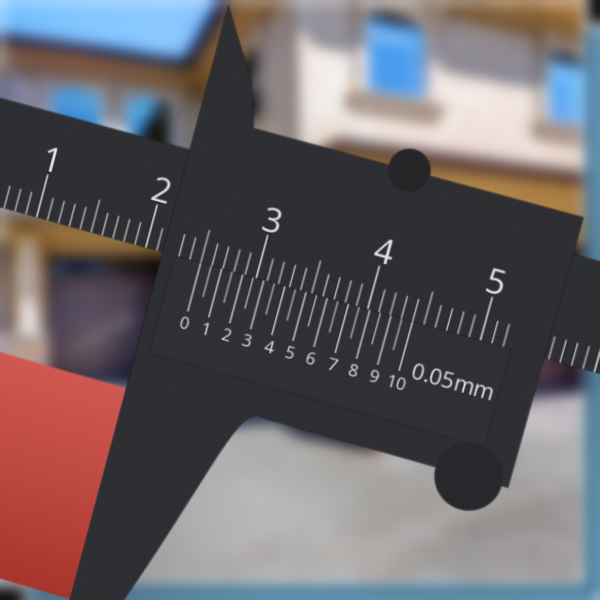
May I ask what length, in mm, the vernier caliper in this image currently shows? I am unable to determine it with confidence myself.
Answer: 25.0 mm
